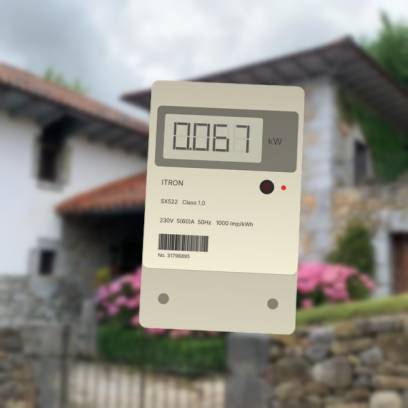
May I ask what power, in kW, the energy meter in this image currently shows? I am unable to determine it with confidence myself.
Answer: 0.067 kW
